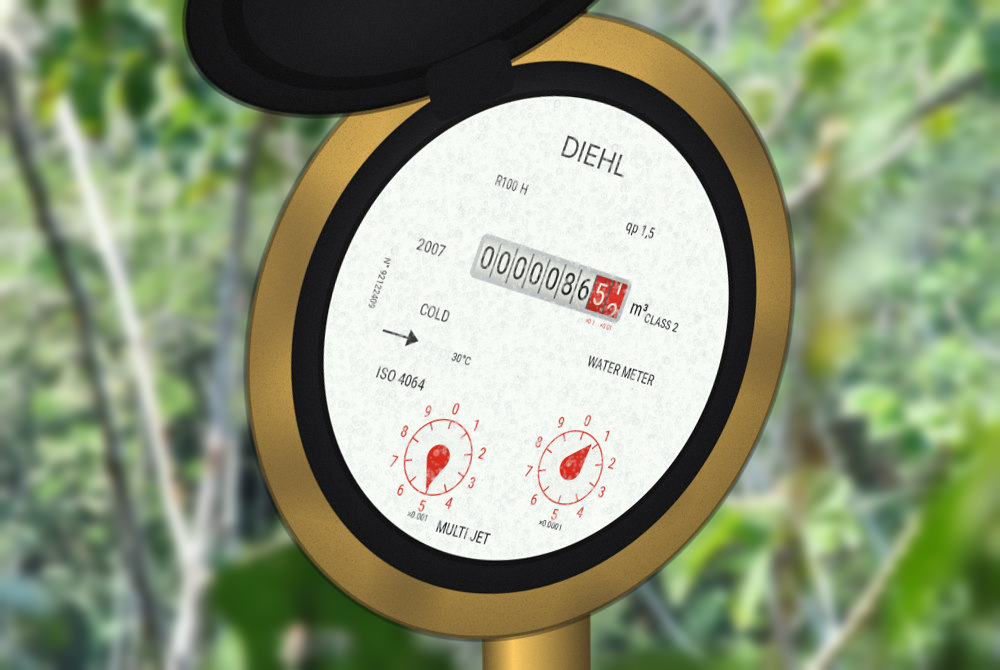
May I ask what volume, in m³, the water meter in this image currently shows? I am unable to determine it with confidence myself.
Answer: 86.5150 m³
